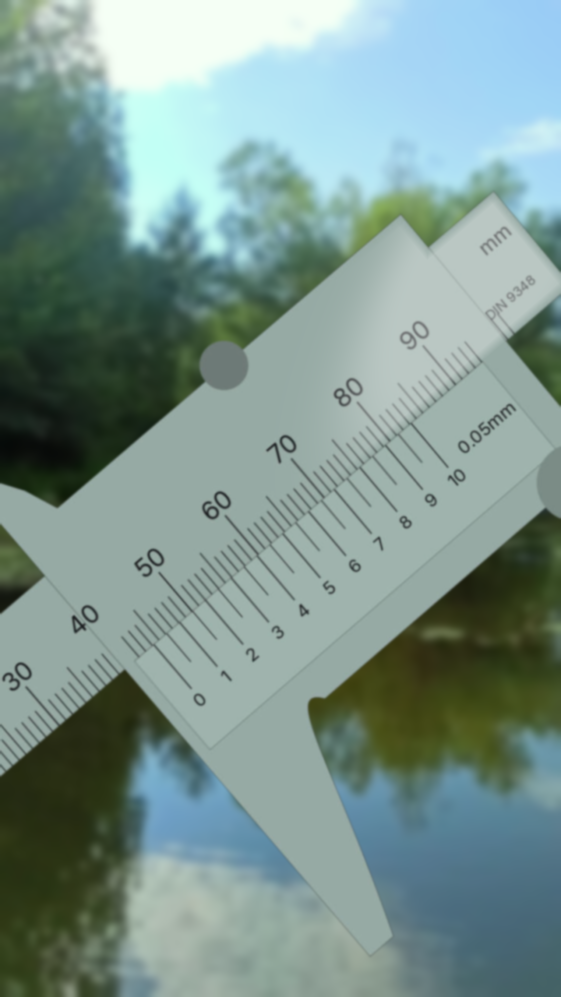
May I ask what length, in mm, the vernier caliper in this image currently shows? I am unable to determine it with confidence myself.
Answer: 44.2 mm
